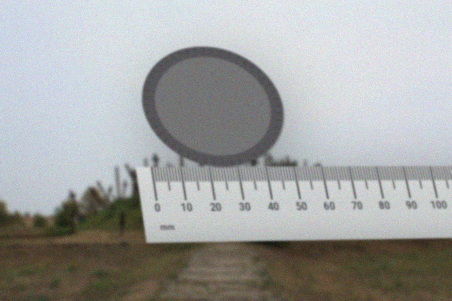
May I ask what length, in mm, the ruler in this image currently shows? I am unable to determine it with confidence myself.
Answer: 50 mm
